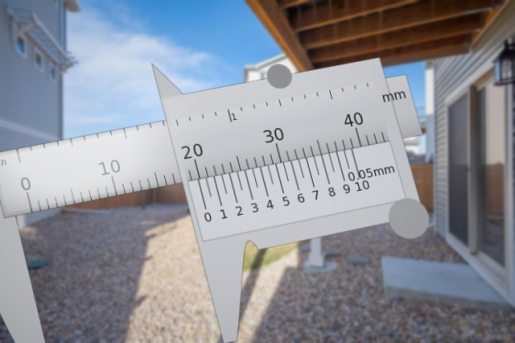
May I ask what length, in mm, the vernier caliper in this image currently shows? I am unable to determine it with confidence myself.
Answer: 19.8 mm
